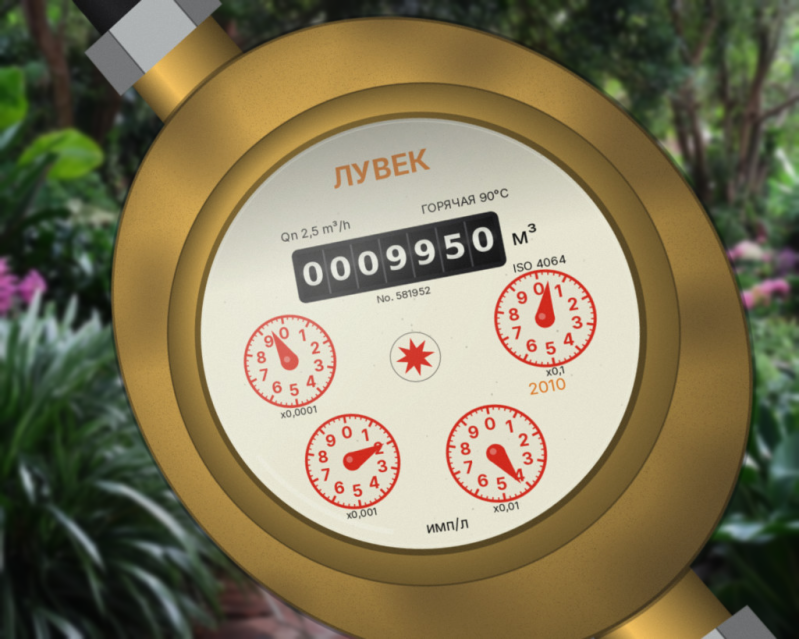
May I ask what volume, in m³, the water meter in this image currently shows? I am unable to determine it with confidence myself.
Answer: 9950.0419 m³
